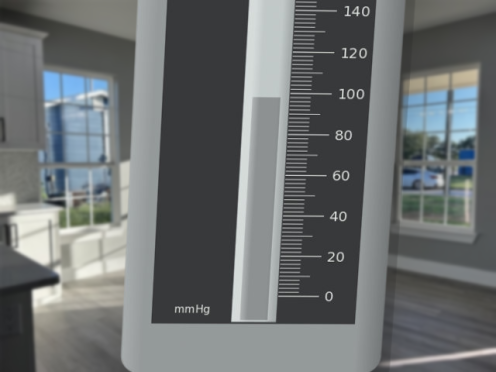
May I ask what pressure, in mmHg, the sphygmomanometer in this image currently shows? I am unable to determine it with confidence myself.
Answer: 98 mmHg
